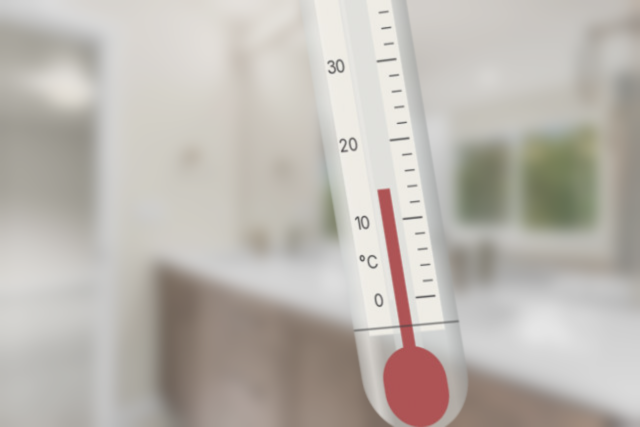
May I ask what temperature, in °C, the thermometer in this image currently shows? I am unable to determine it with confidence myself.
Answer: 14 °C
